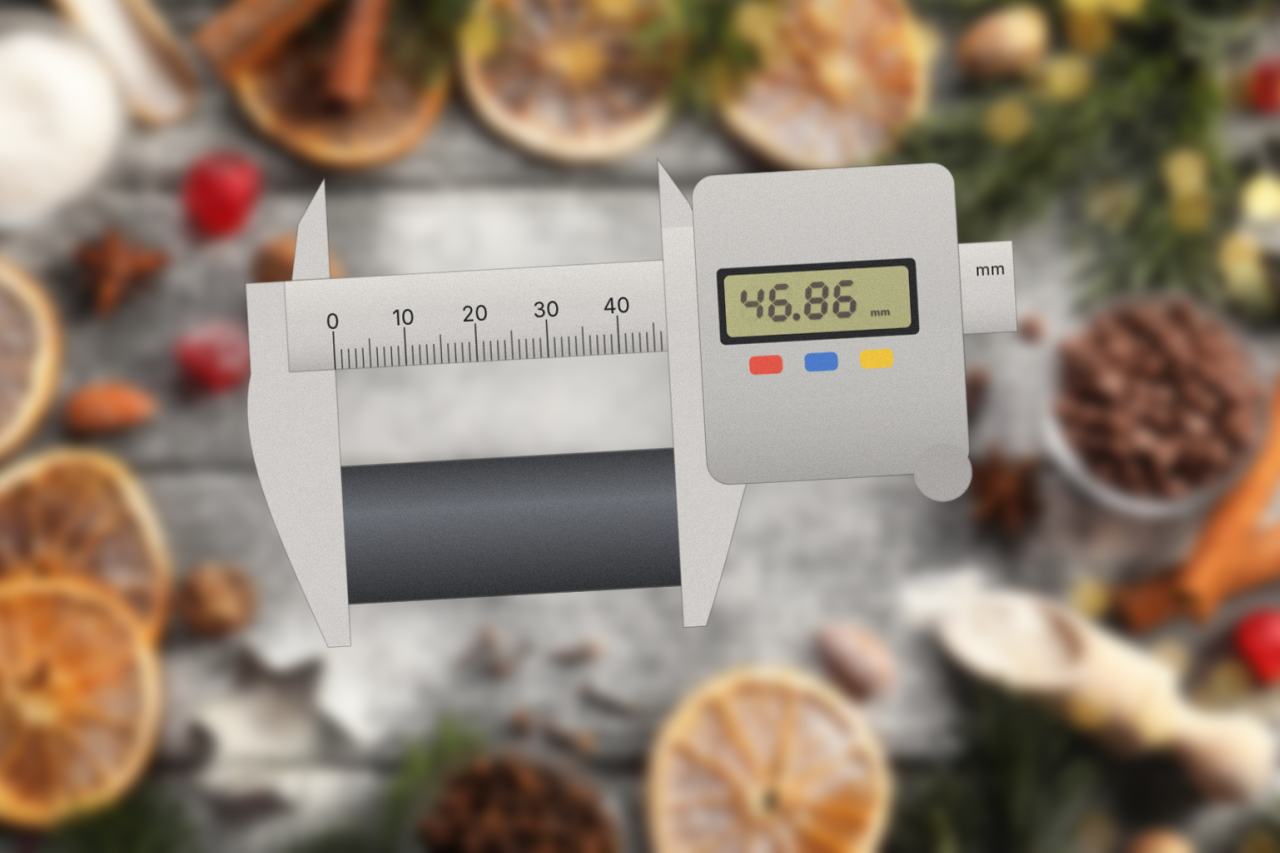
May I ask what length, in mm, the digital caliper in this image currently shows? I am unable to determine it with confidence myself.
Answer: 46.86 mm
